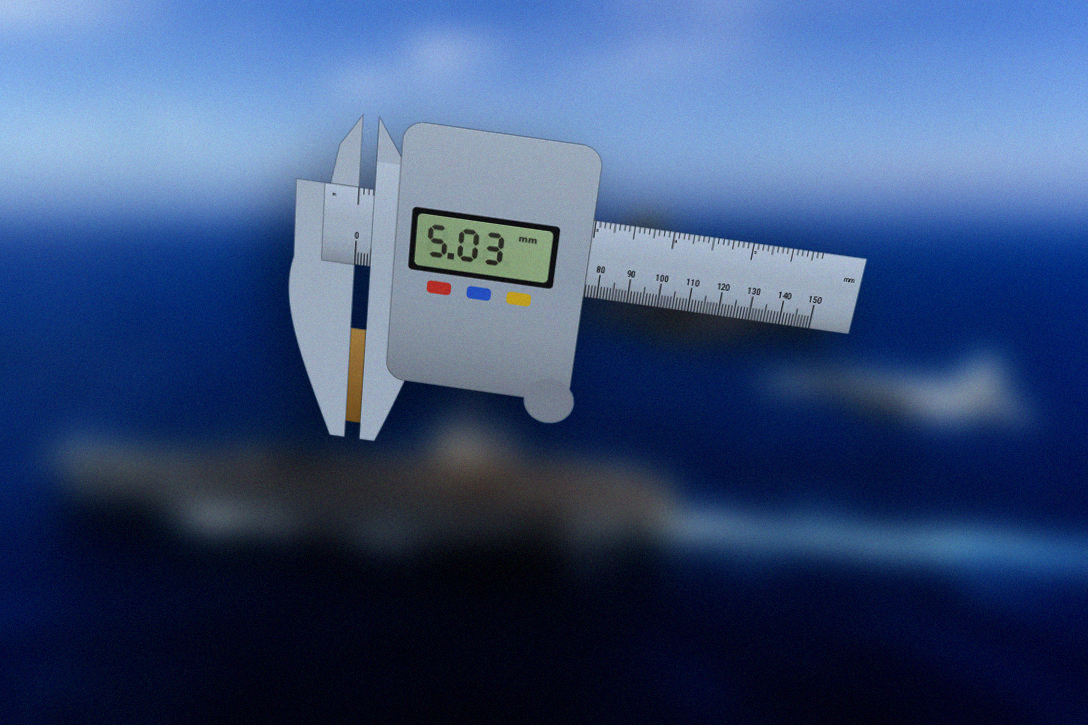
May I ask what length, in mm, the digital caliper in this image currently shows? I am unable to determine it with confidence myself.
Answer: 5.03 mm
